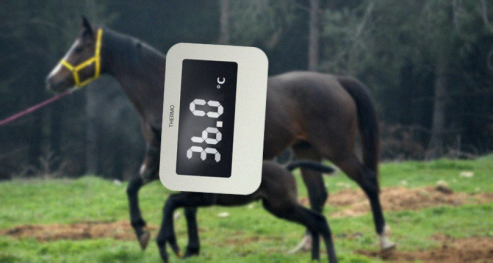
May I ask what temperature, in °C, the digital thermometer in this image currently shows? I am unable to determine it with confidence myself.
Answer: 36.0 °C
